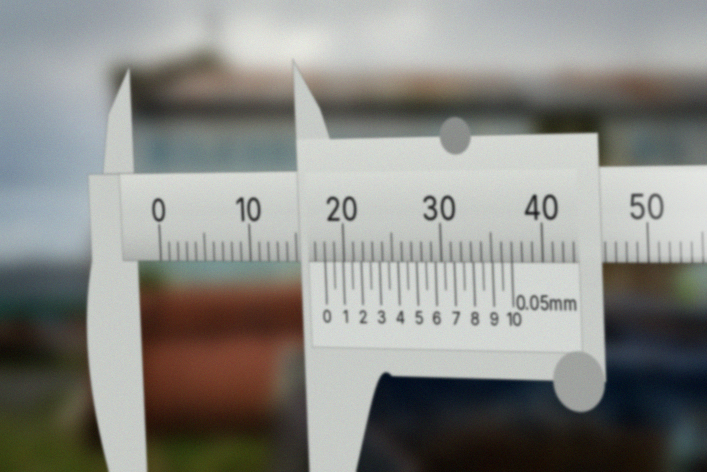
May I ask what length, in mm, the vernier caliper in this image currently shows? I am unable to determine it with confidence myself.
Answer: 18.0 mm
